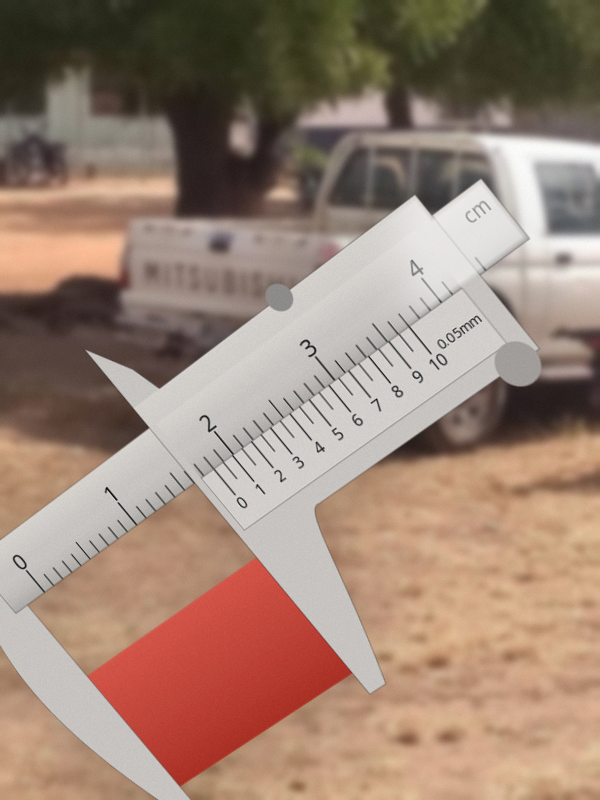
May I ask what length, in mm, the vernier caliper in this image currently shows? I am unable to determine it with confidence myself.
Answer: 18.0 mm
